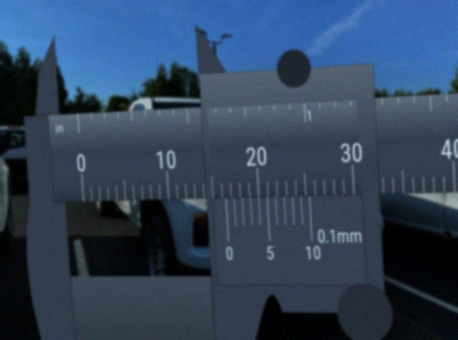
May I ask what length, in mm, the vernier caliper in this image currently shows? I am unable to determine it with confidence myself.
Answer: 16.4 mm
